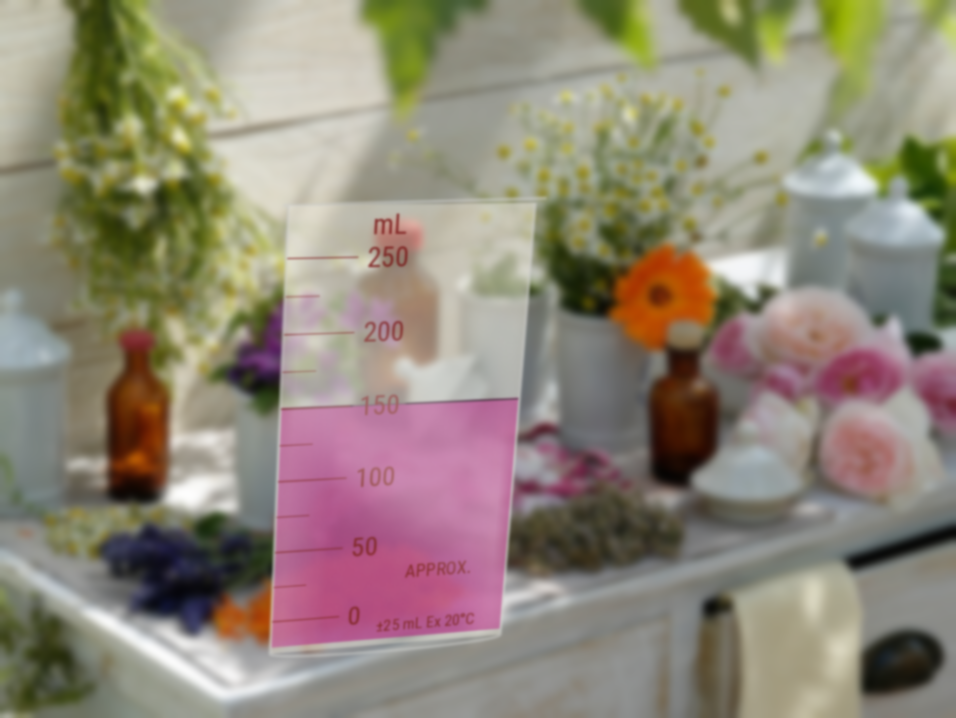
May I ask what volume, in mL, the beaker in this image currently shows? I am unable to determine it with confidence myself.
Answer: 150 mL
